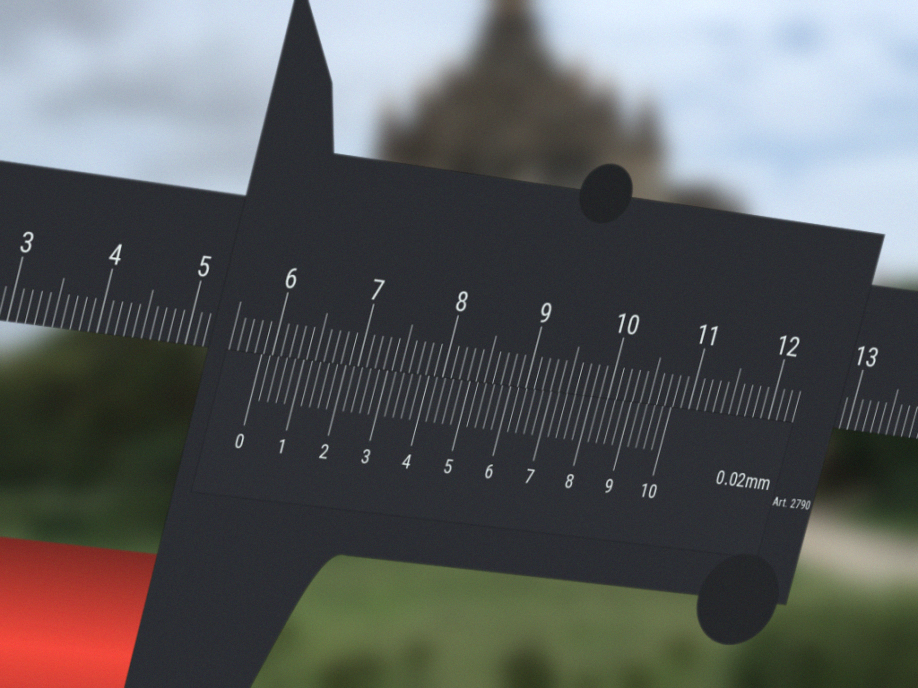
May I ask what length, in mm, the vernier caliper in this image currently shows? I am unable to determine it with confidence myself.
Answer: 58.8 mm
